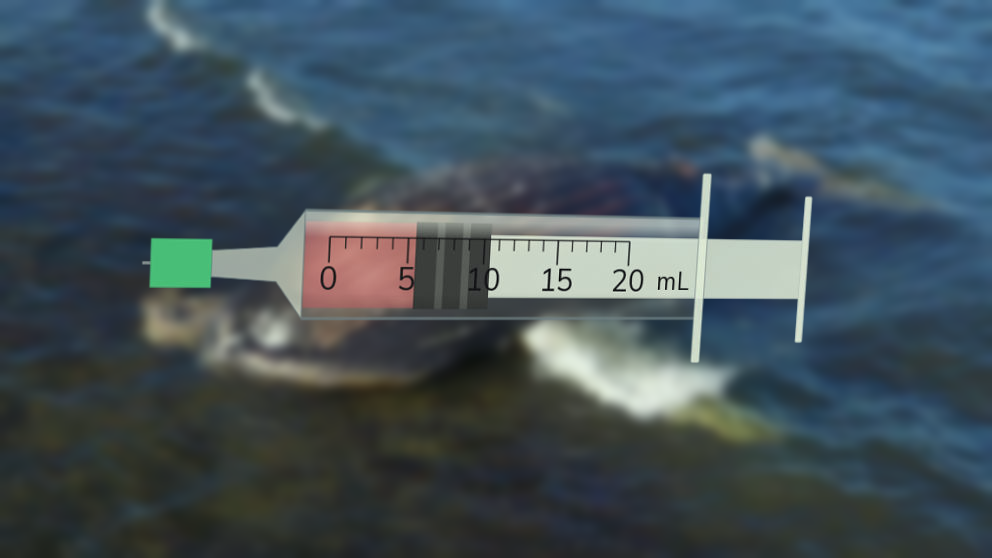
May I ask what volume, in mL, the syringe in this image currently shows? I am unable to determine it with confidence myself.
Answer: 5.5 mL
